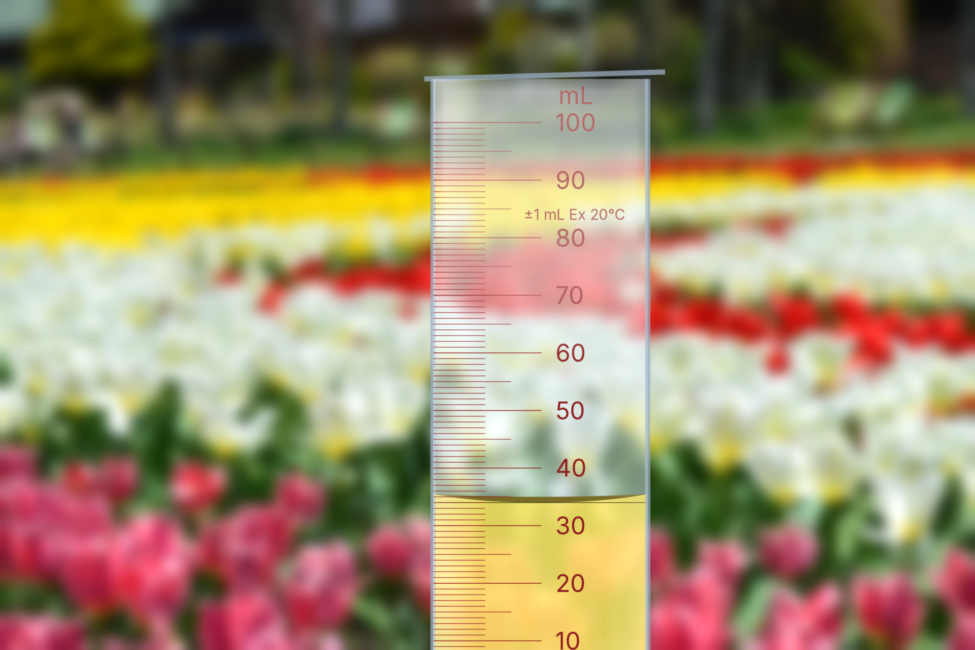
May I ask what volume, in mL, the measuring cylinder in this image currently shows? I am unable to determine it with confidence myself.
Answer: 34 mL
